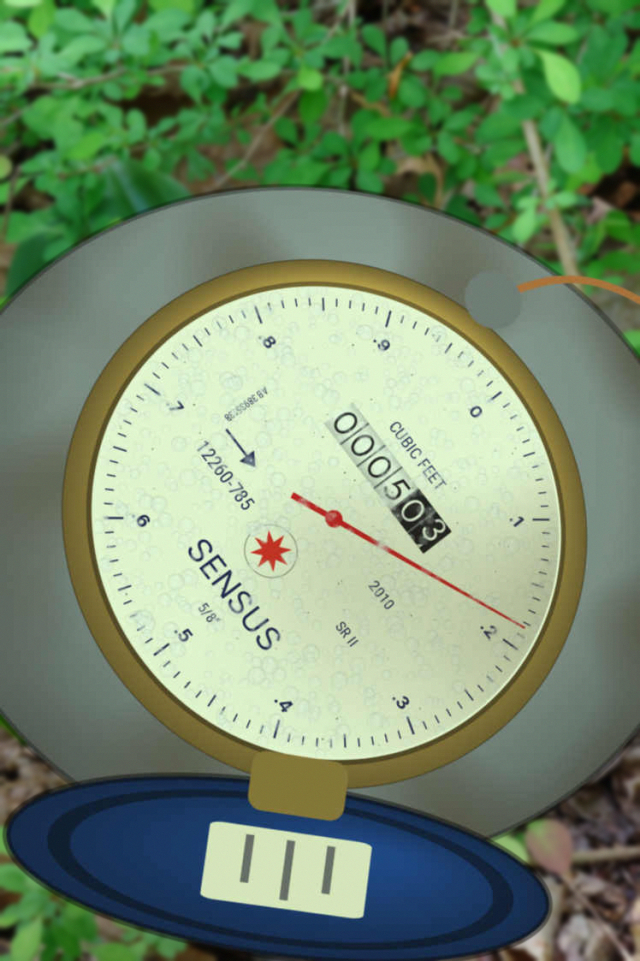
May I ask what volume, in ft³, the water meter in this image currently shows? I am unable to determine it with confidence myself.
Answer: 503.18 ft³
